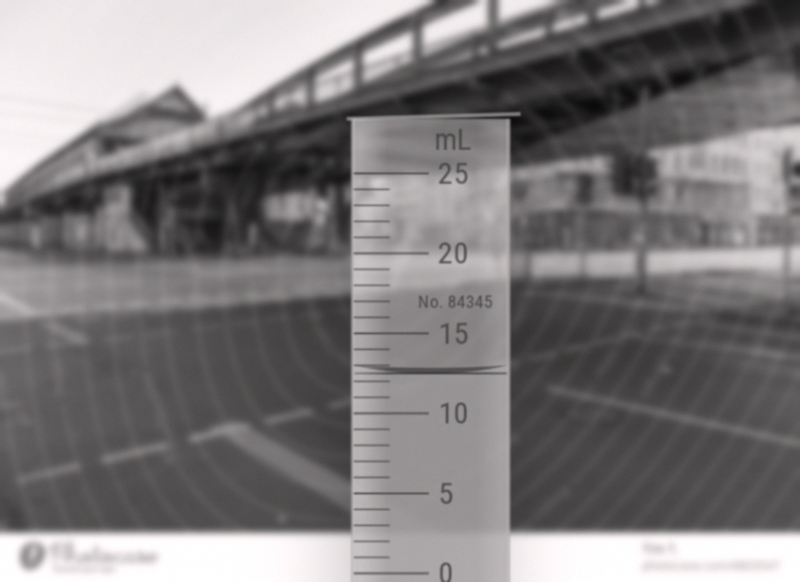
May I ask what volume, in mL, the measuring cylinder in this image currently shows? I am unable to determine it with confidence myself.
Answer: 12.5 mL
